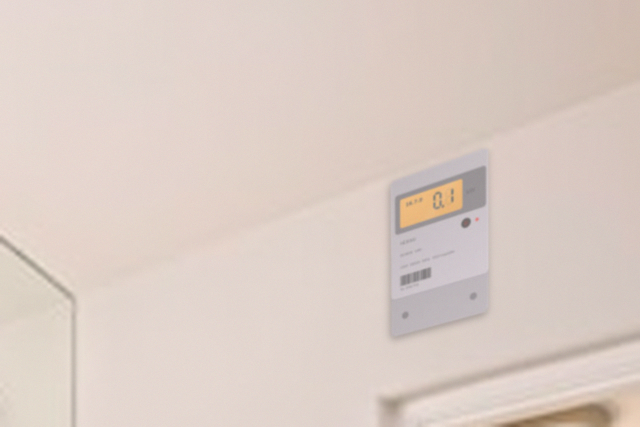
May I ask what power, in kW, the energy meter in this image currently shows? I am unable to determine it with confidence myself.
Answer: 0.1 kW
